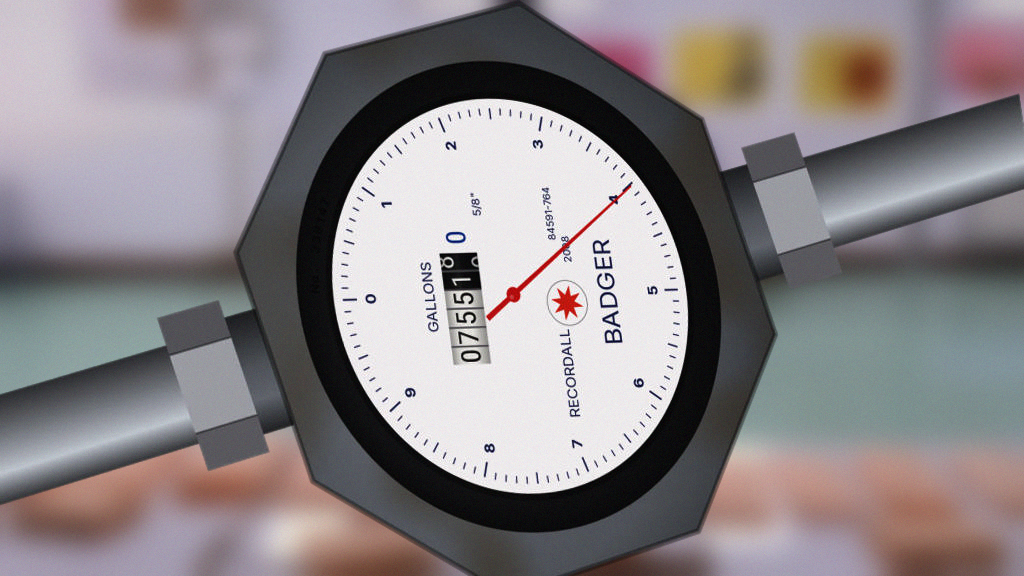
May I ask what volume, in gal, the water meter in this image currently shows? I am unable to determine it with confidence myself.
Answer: 755184.0 gal
